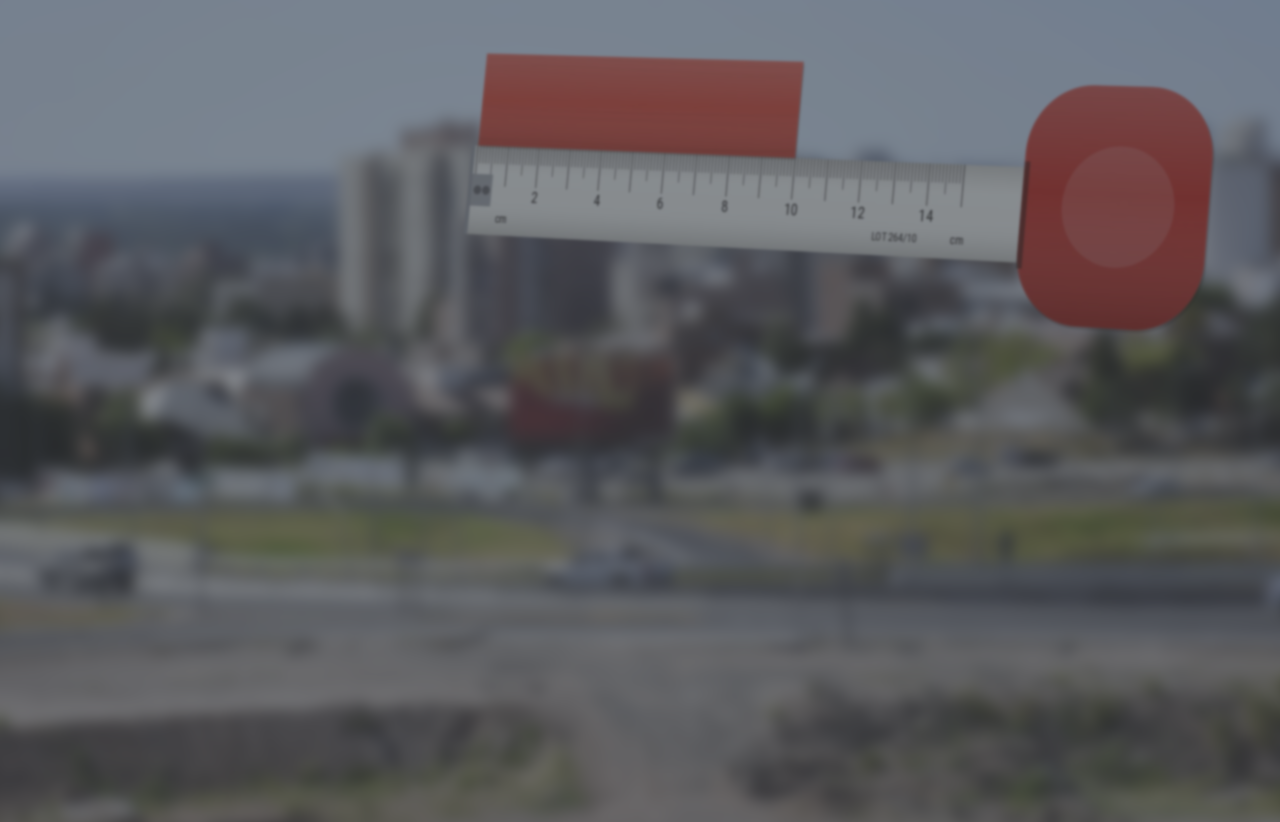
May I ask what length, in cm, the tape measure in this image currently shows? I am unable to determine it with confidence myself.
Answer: 10 cm
